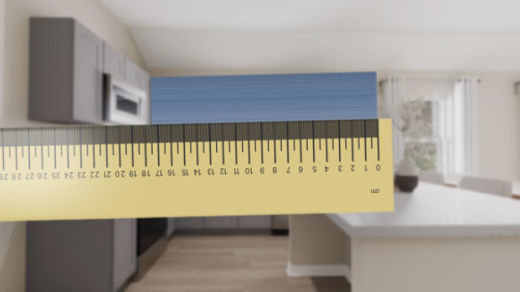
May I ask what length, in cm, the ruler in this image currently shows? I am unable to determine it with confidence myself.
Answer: 17.5 cm
